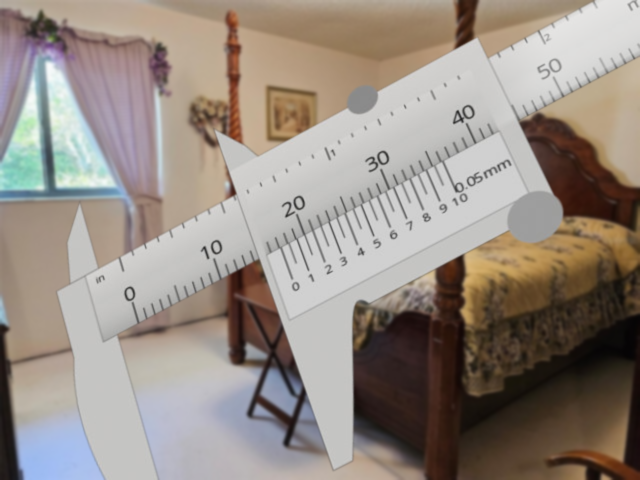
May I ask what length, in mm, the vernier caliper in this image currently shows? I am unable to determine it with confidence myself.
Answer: 17.2 mm
